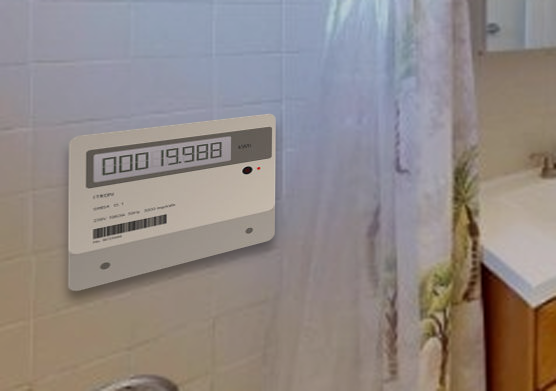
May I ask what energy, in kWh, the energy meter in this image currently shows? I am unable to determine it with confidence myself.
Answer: 19.988 kWh
